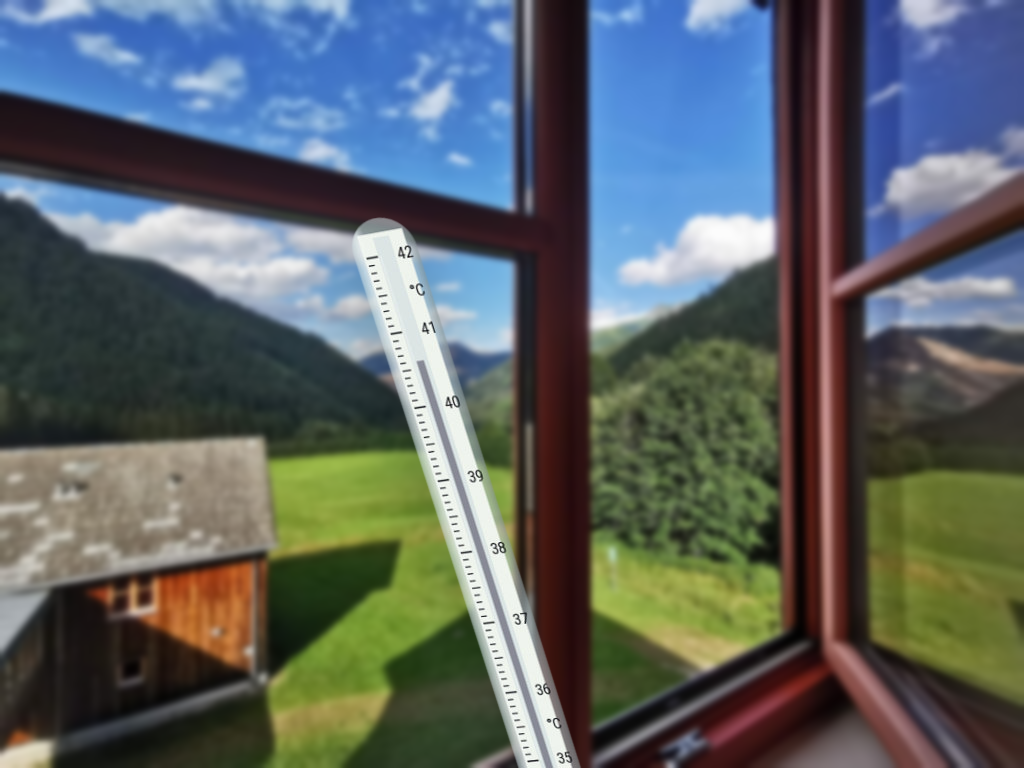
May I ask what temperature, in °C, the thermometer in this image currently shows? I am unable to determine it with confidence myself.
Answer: 40.6 °C
